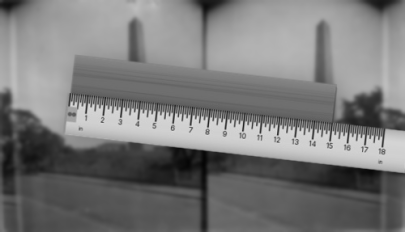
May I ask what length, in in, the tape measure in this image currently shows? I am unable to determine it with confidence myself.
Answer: 15 in
